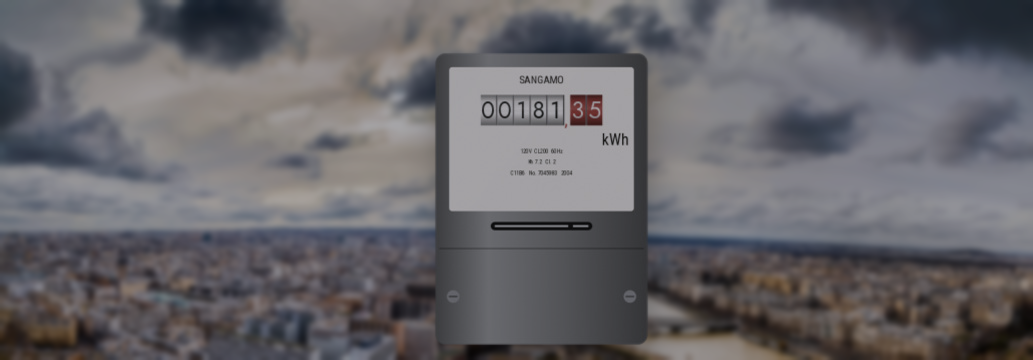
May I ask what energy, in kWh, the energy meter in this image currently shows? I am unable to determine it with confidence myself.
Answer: 181.35 kWh
